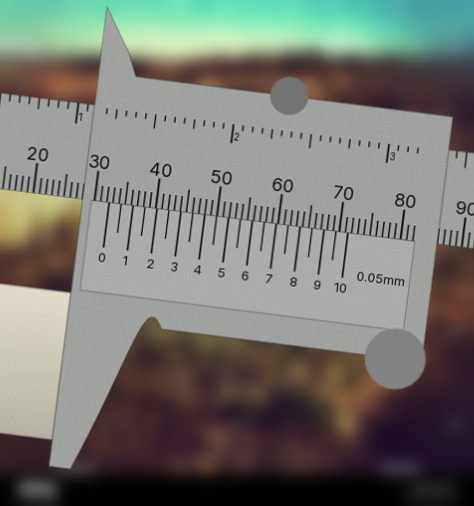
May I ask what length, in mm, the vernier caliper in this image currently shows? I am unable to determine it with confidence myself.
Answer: 32.4 mm
